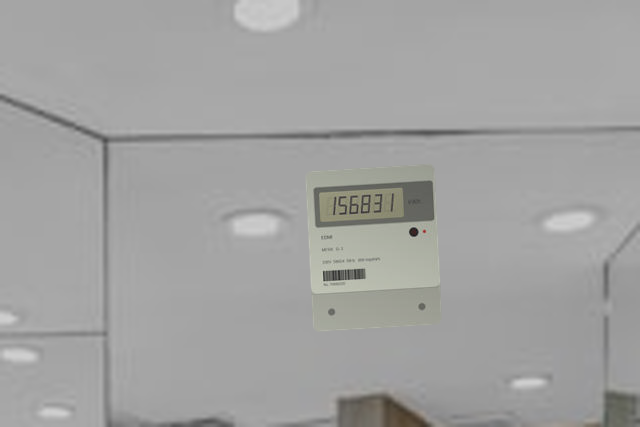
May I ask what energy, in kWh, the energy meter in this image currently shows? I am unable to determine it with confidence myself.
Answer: 156831 kWh
